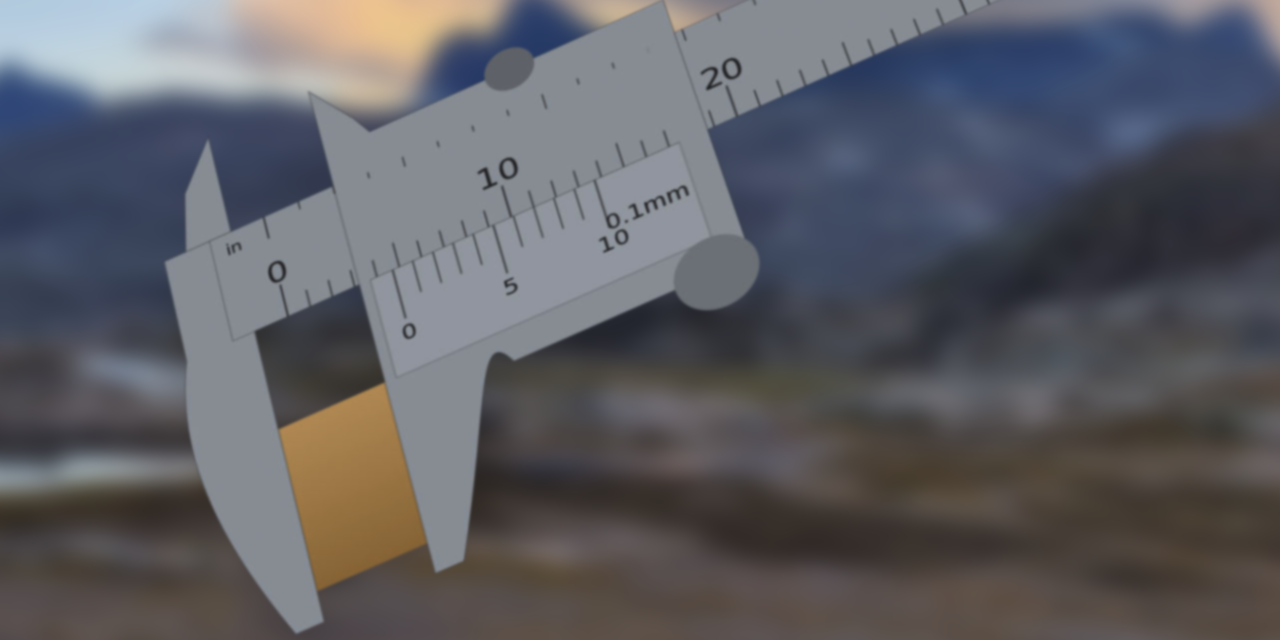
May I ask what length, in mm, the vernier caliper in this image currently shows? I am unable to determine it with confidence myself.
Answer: 4.7 mm
